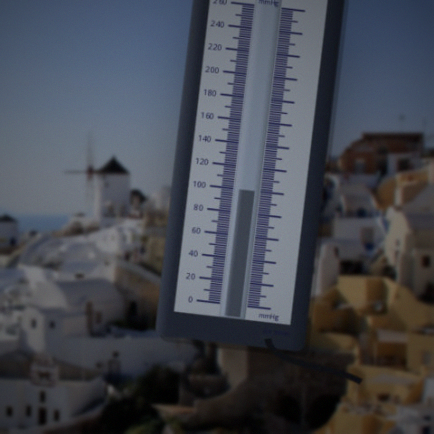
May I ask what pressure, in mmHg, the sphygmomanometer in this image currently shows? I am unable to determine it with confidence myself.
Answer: 100 mmHg
